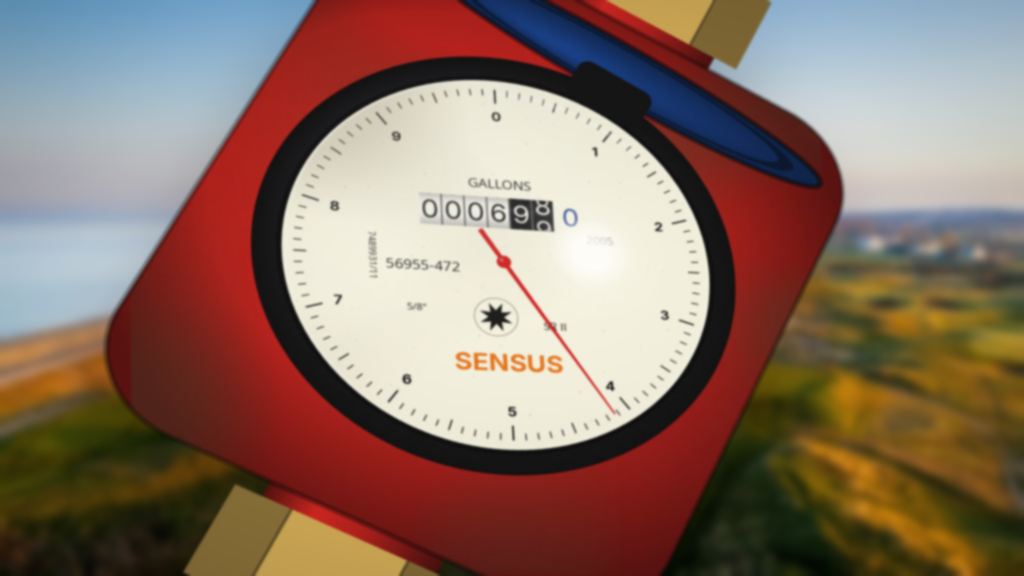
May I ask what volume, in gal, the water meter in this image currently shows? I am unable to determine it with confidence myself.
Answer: 6984.1 gal
